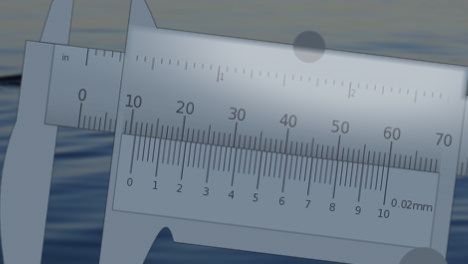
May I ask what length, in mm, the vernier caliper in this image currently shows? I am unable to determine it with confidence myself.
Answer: 11.0 mm
